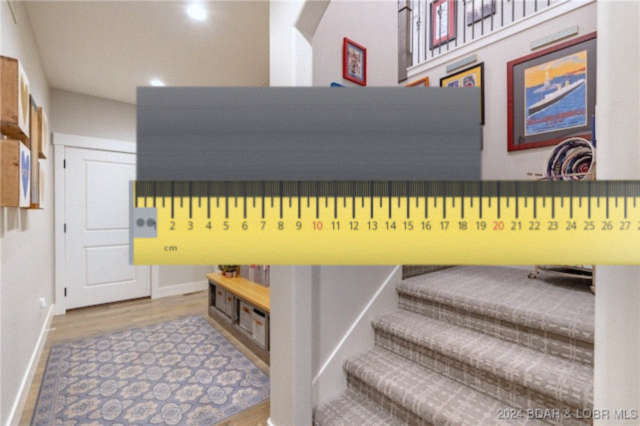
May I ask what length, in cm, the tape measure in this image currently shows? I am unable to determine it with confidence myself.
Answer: 19 cm
